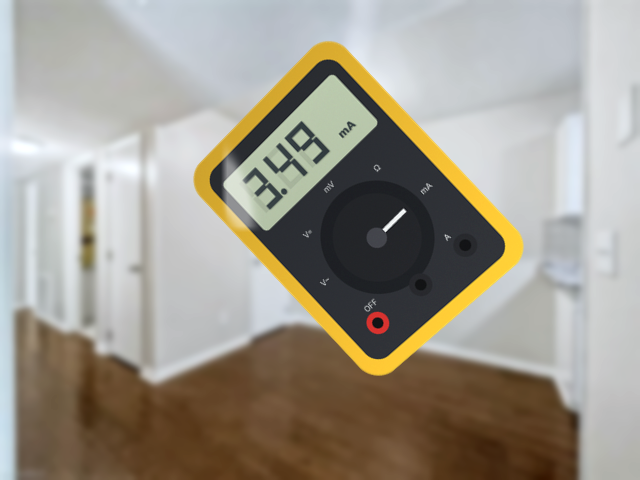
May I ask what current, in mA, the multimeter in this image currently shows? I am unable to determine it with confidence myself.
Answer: 3.49 mA
